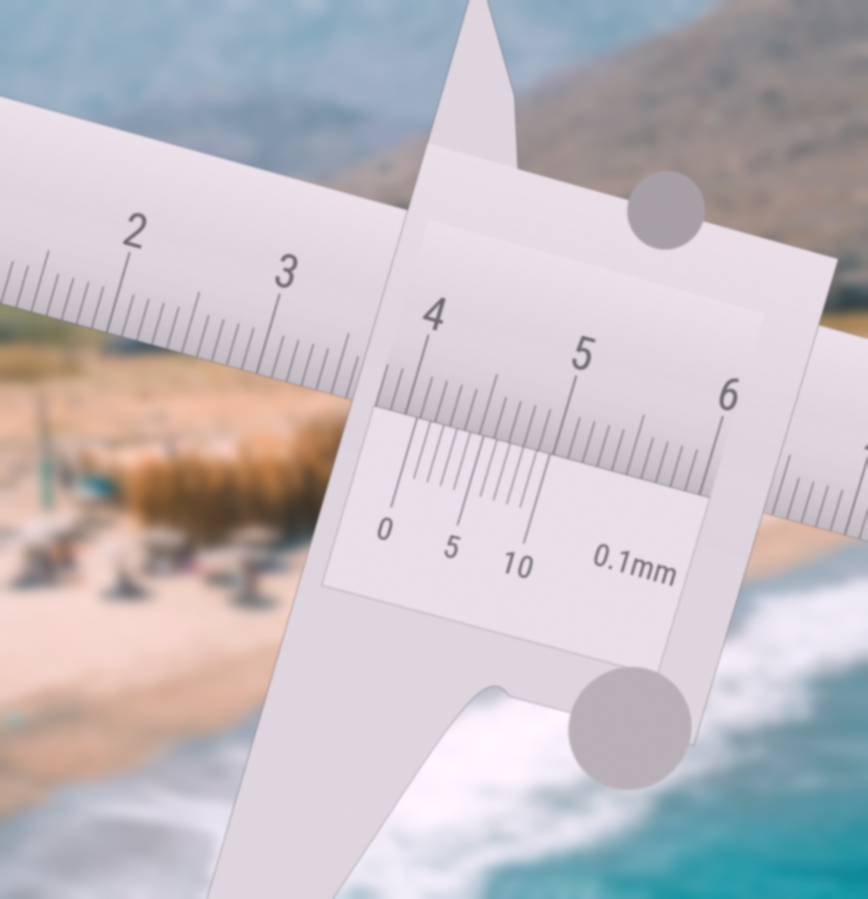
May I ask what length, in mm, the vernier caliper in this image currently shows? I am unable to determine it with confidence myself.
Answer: 40.8 mm
